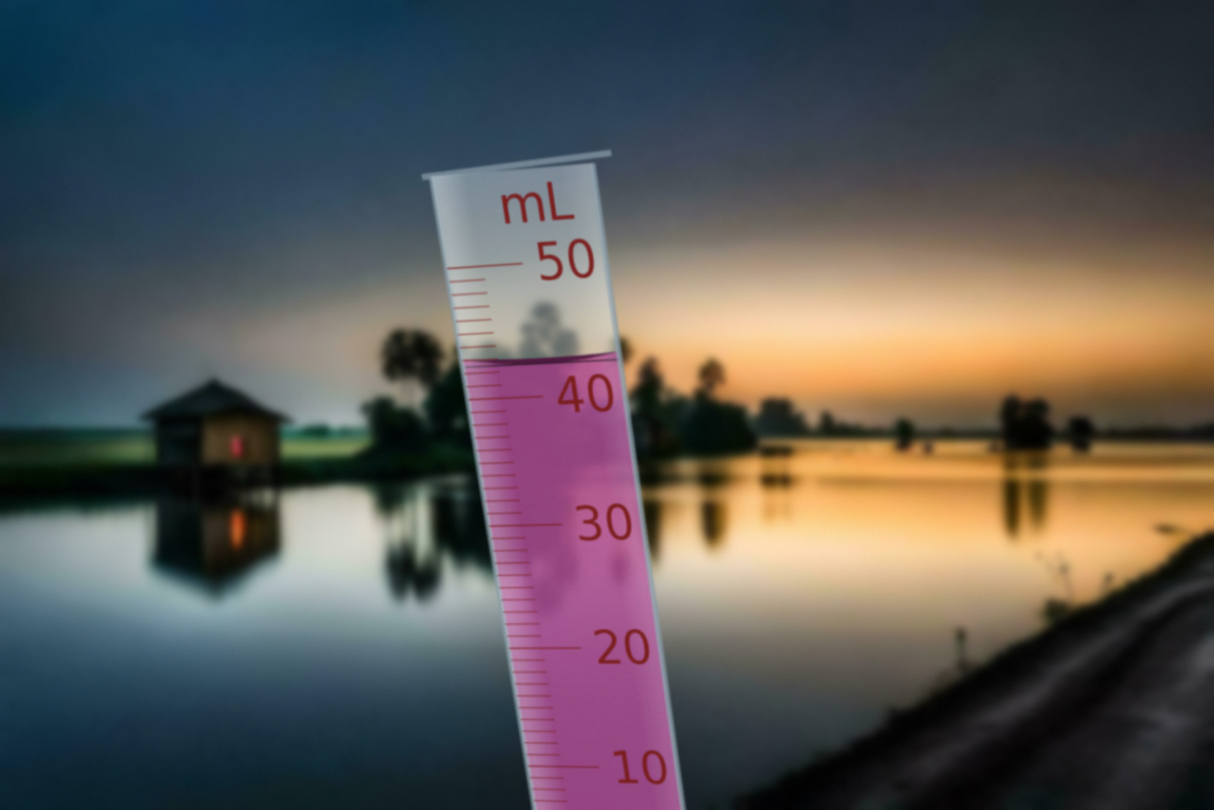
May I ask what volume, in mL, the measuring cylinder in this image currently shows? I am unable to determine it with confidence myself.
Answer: 42.5 mL
